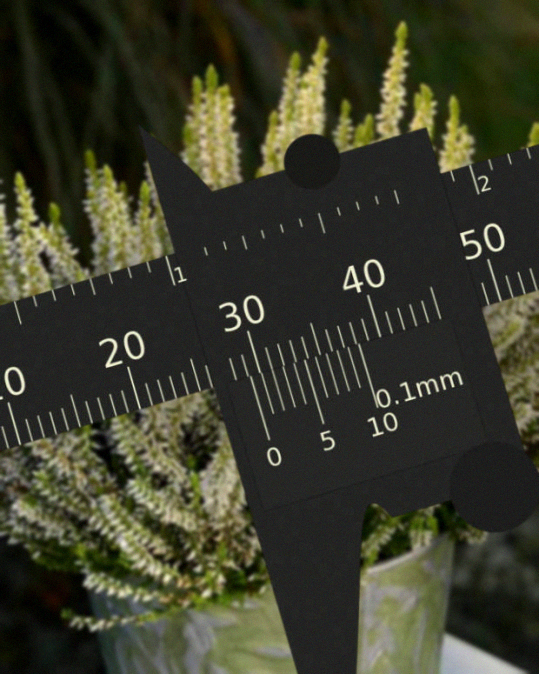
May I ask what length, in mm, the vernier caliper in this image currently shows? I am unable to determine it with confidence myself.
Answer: 29.2 mm
